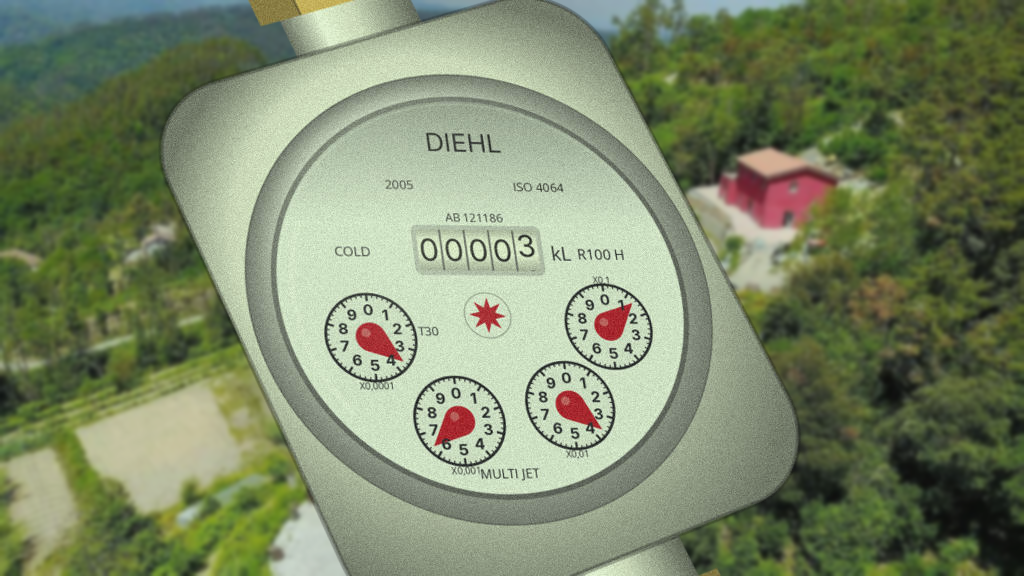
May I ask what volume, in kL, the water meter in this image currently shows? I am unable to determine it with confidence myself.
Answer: 3.1363 kL
